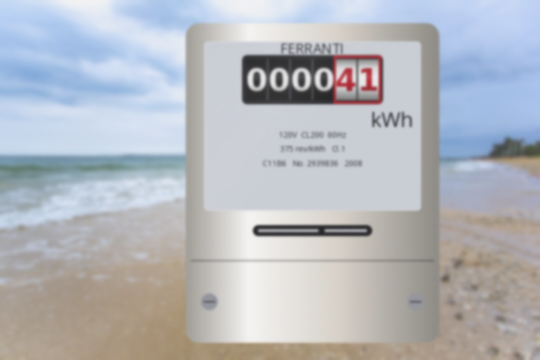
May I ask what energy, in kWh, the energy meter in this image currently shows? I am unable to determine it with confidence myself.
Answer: 0.41 kWh
